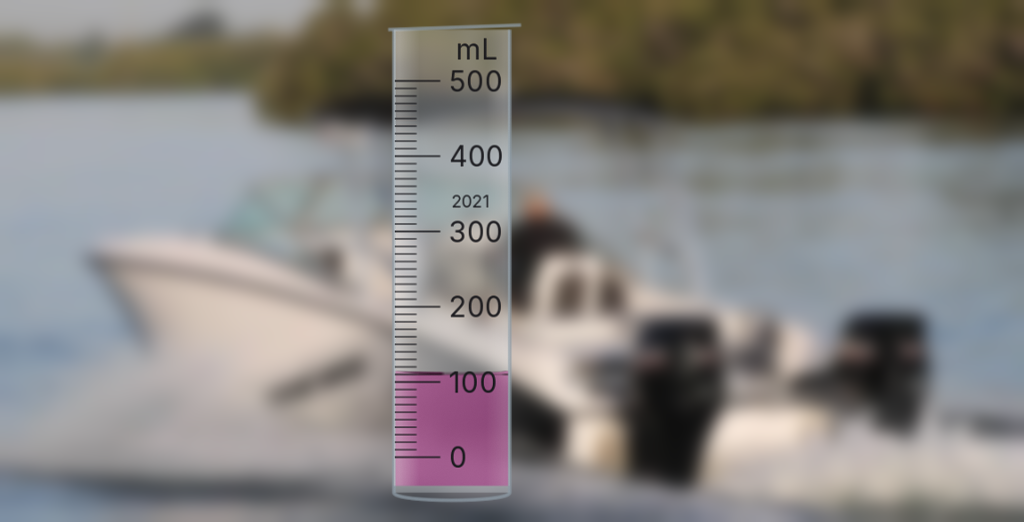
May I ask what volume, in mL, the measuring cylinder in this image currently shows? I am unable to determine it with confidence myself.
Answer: 110 mL
